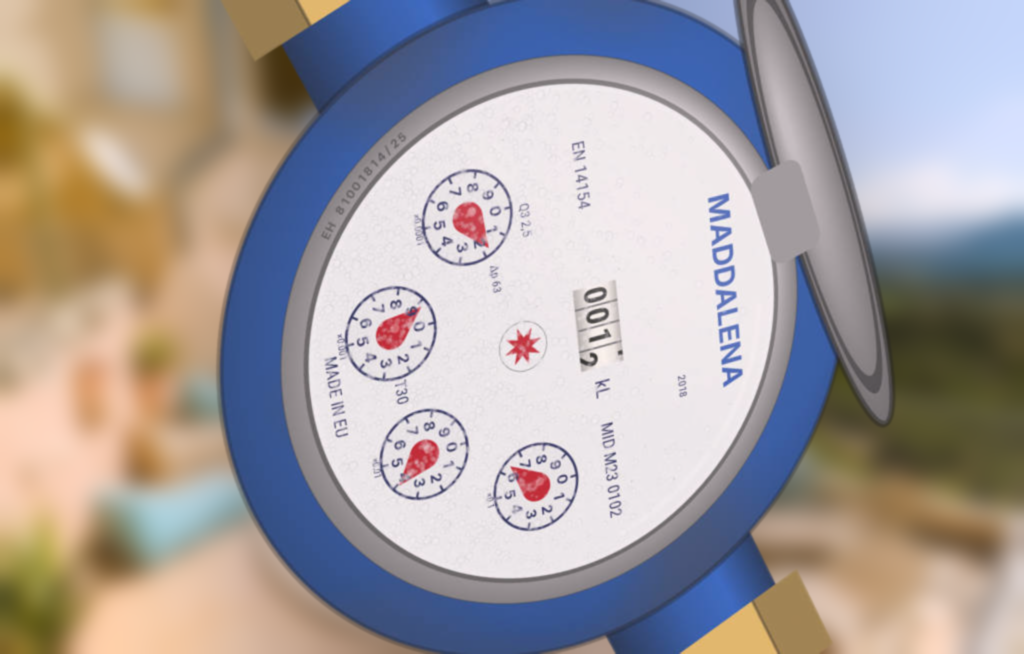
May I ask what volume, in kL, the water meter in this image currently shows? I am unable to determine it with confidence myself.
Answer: 11.6391 kL
